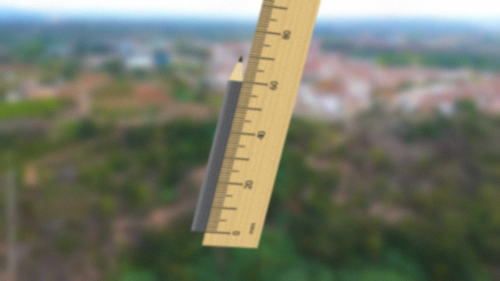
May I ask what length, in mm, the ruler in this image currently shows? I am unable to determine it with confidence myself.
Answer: 70 mm
